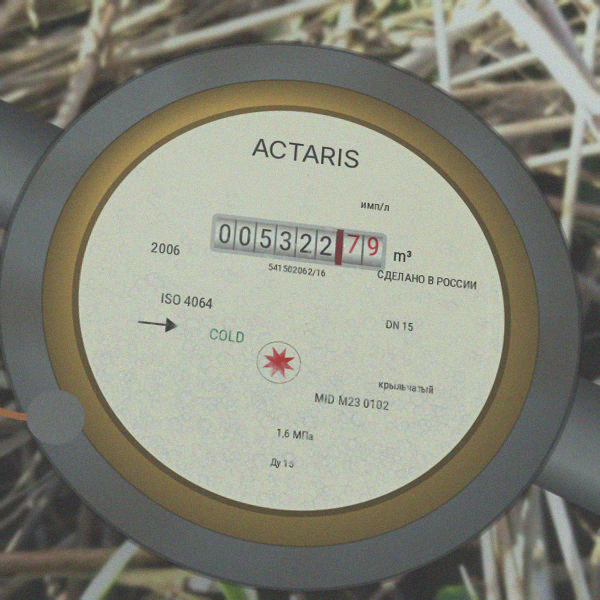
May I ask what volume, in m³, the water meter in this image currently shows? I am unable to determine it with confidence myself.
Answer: 5322.79 m³
